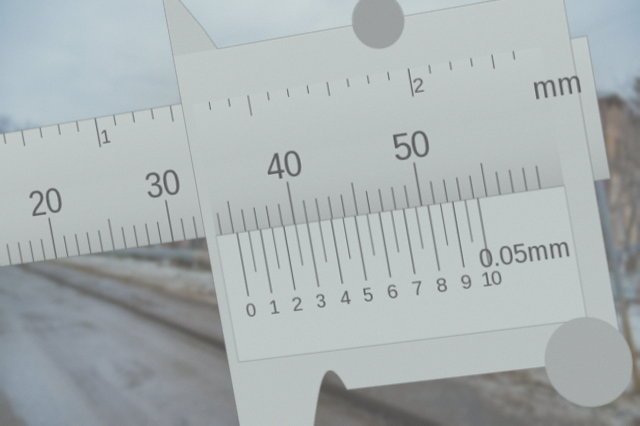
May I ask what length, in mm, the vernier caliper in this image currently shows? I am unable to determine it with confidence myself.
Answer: 35.3 mm
